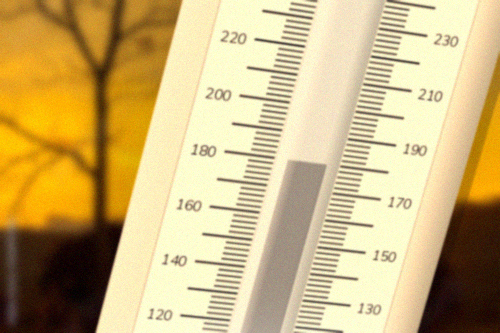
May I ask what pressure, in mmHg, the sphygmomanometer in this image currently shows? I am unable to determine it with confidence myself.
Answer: 180 mmHg
